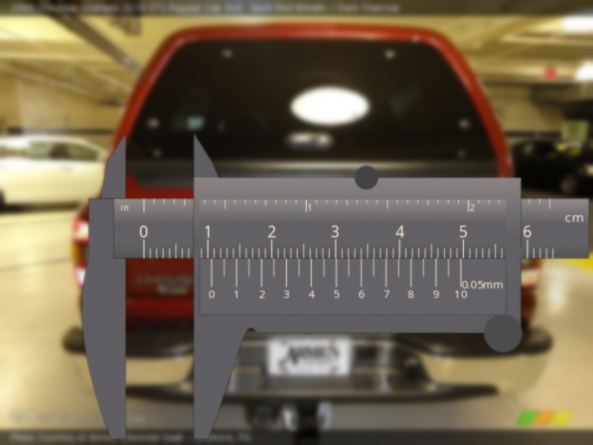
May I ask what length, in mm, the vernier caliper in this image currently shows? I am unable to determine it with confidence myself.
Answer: 10.6 mm
